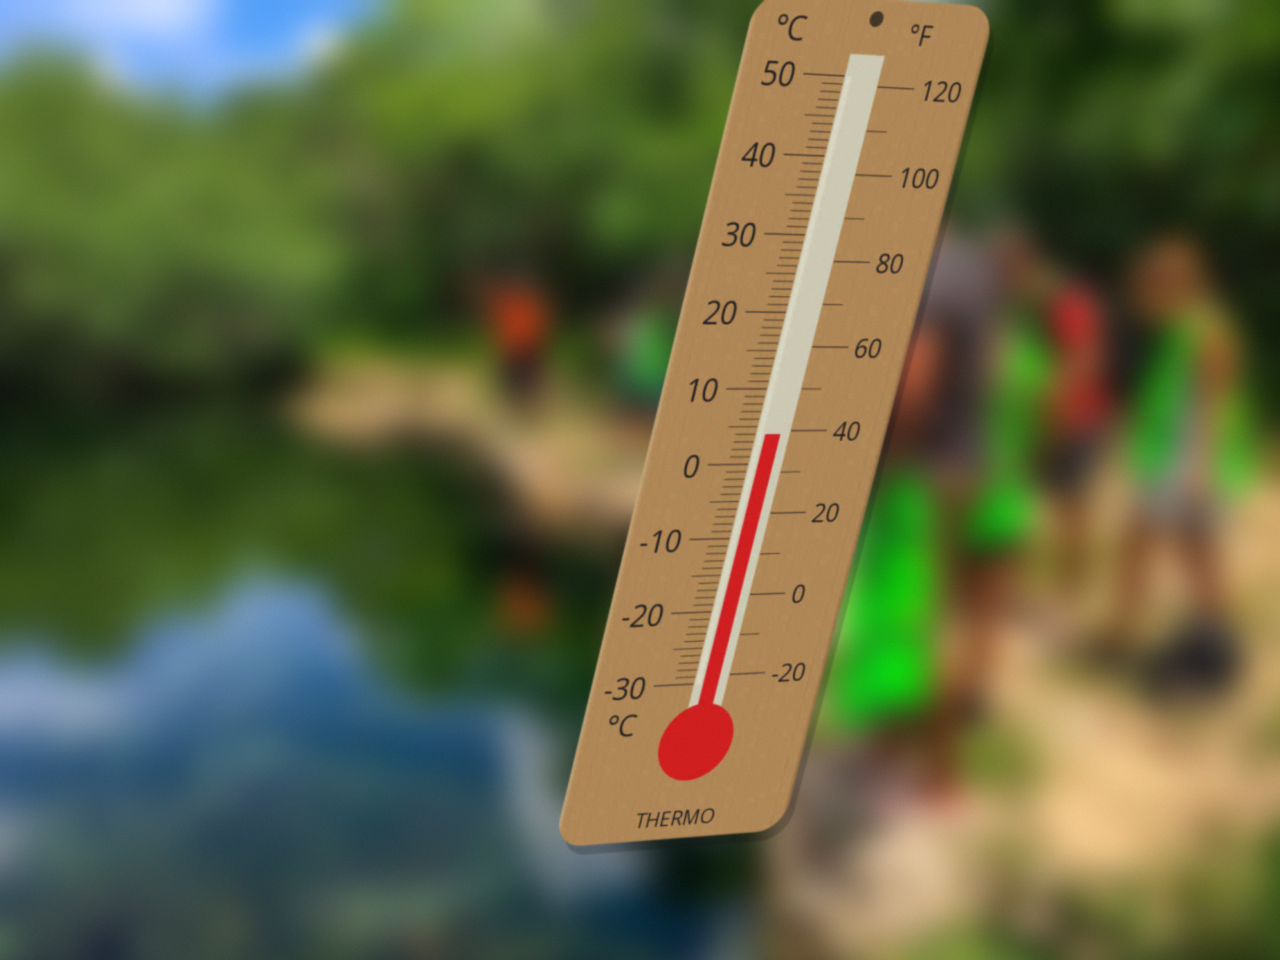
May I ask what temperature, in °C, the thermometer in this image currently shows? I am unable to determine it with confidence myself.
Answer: 4 °C
